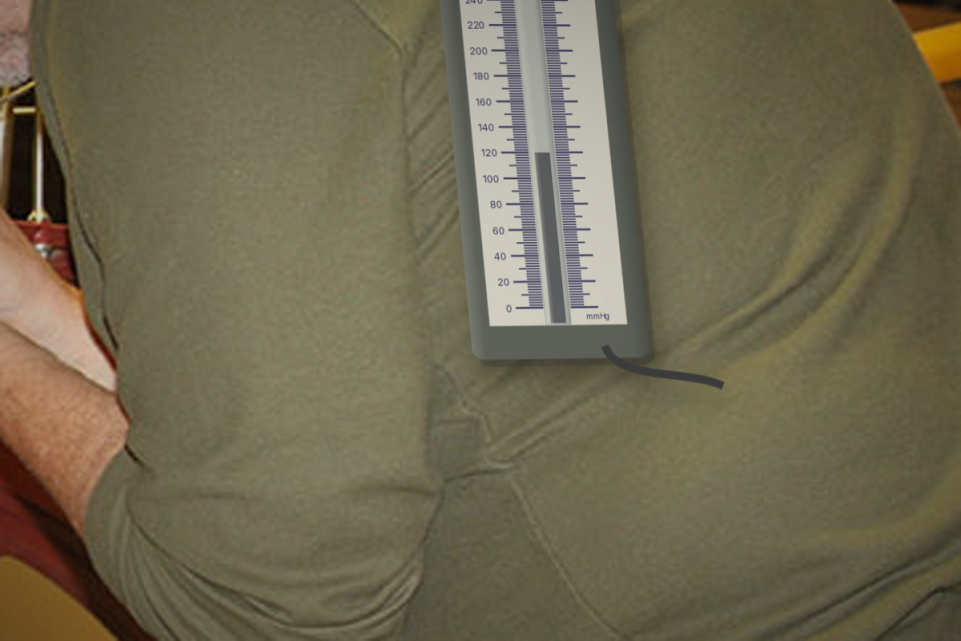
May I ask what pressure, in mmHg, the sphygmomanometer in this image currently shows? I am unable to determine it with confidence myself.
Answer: 120 mmHg
